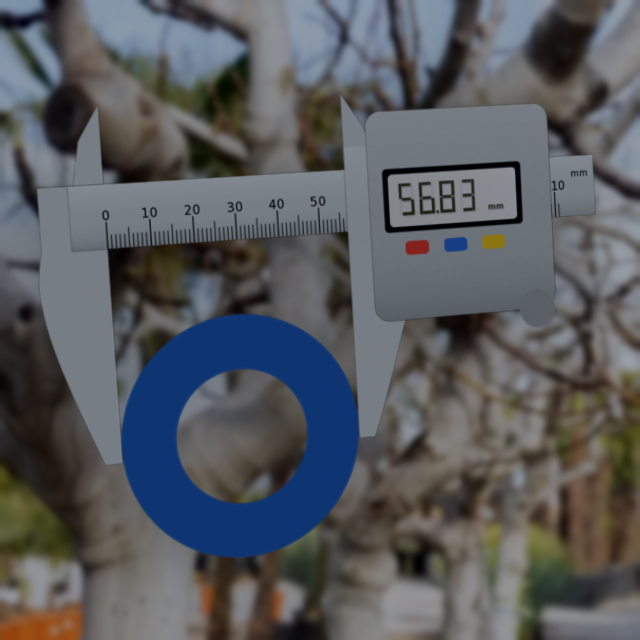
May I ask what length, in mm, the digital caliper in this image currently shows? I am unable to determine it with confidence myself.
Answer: 56.83 mm
